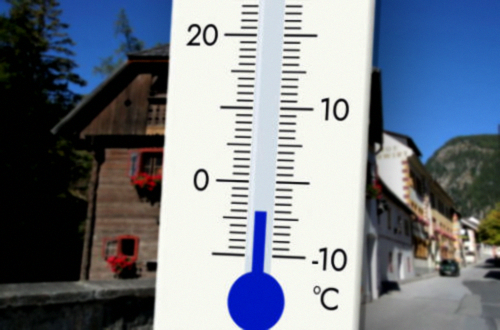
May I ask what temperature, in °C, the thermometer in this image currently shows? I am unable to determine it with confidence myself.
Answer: -4 °C
